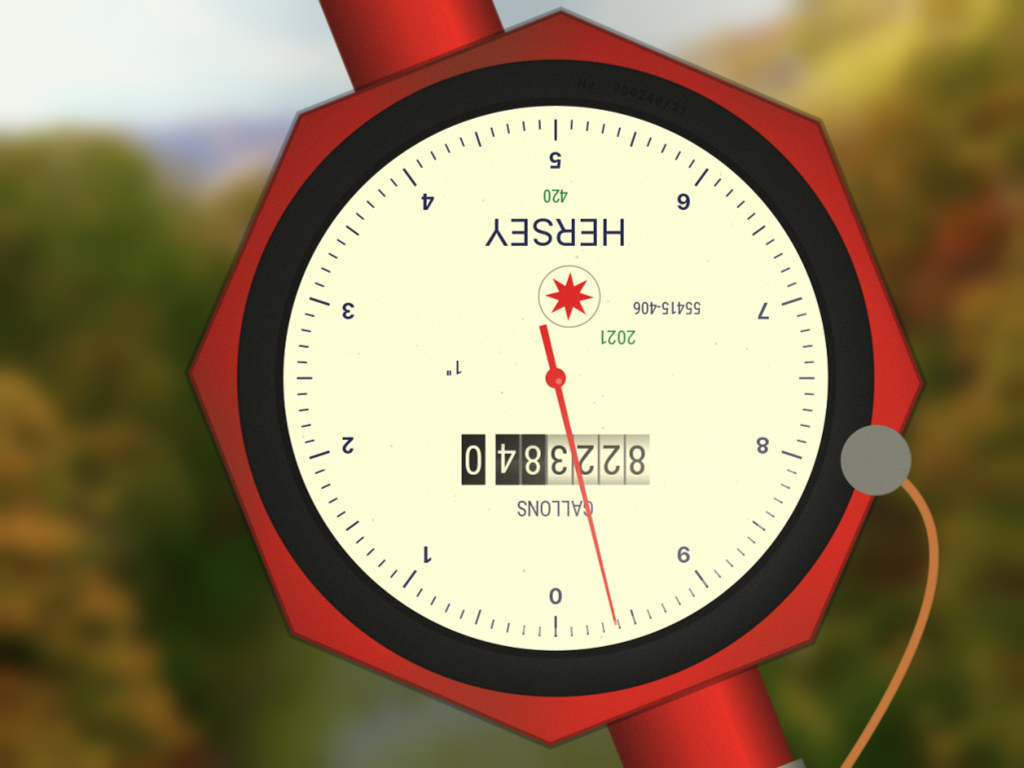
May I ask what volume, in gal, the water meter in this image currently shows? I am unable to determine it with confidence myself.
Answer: 8223839.6 gal
